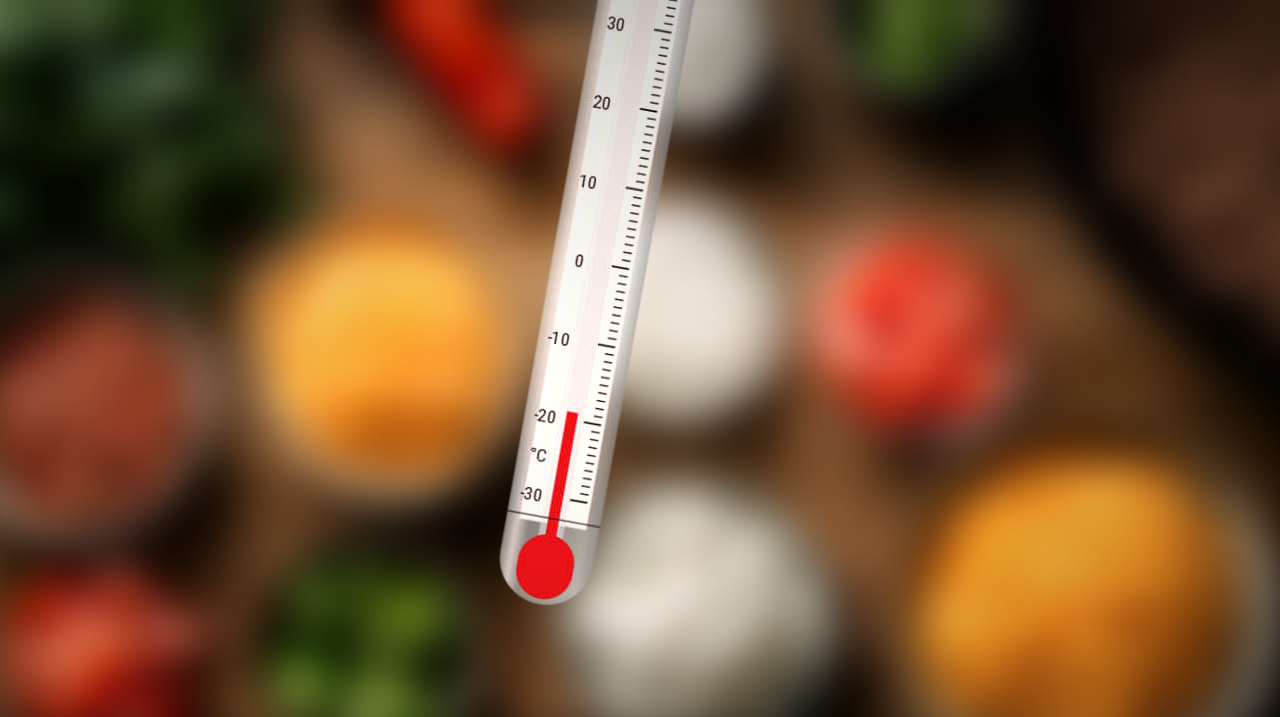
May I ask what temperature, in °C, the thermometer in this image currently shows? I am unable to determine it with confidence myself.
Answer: -19 °C
